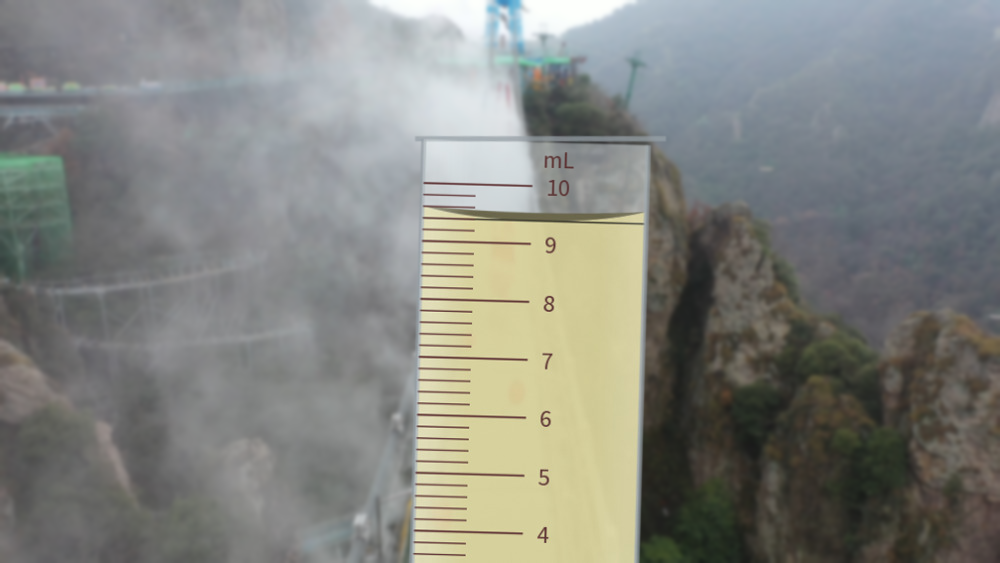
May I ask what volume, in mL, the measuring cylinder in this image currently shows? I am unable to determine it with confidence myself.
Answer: 9.4 mL
